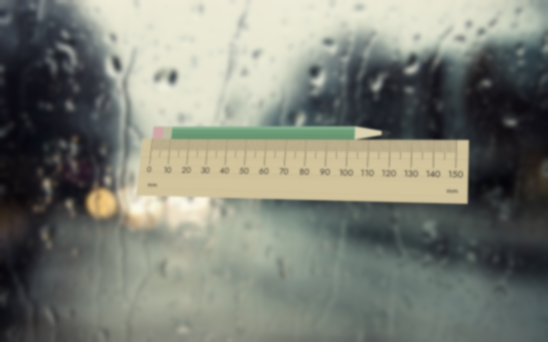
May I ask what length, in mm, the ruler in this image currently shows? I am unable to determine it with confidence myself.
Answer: 120 mm
